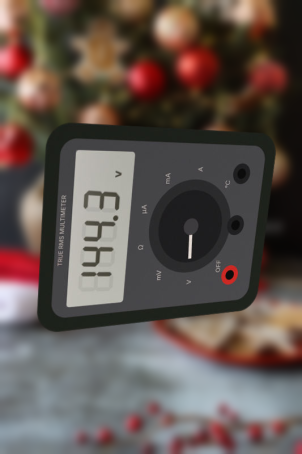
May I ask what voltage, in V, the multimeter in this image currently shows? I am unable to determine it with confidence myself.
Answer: 144.3 V
